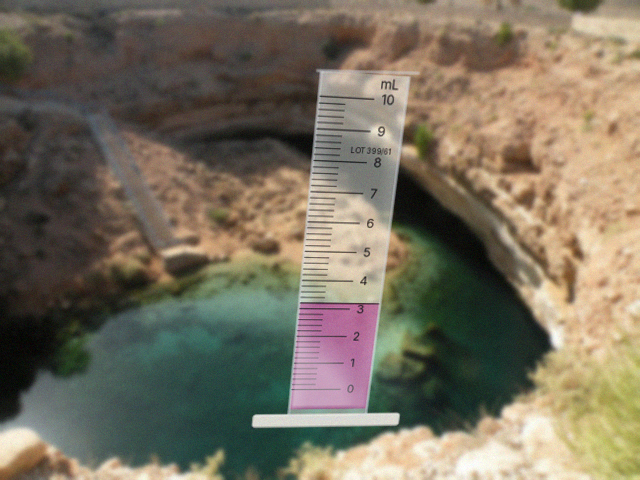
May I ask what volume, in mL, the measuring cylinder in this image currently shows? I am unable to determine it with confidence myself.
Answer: 3.2 mL
